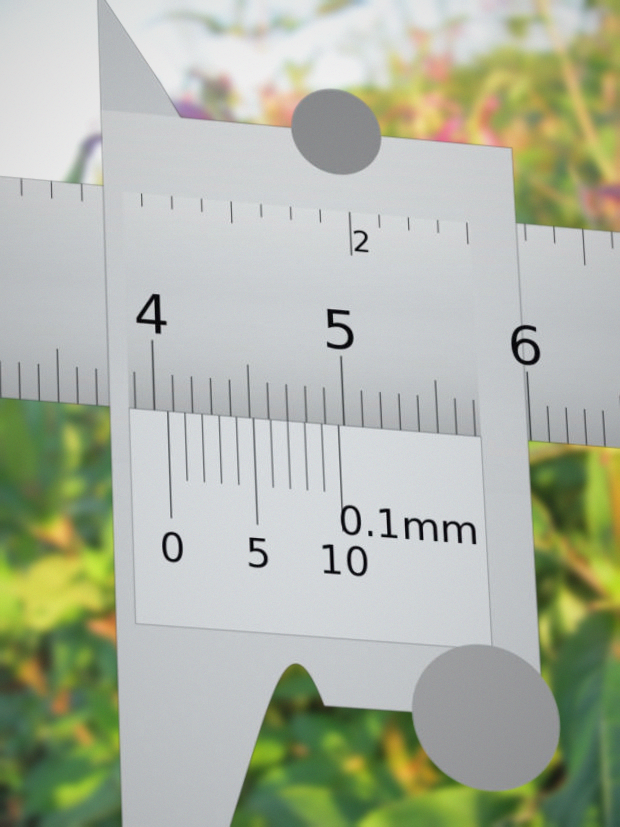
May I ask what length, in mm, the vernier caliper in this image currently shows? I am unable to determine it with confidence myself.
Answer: 40.7 mm
